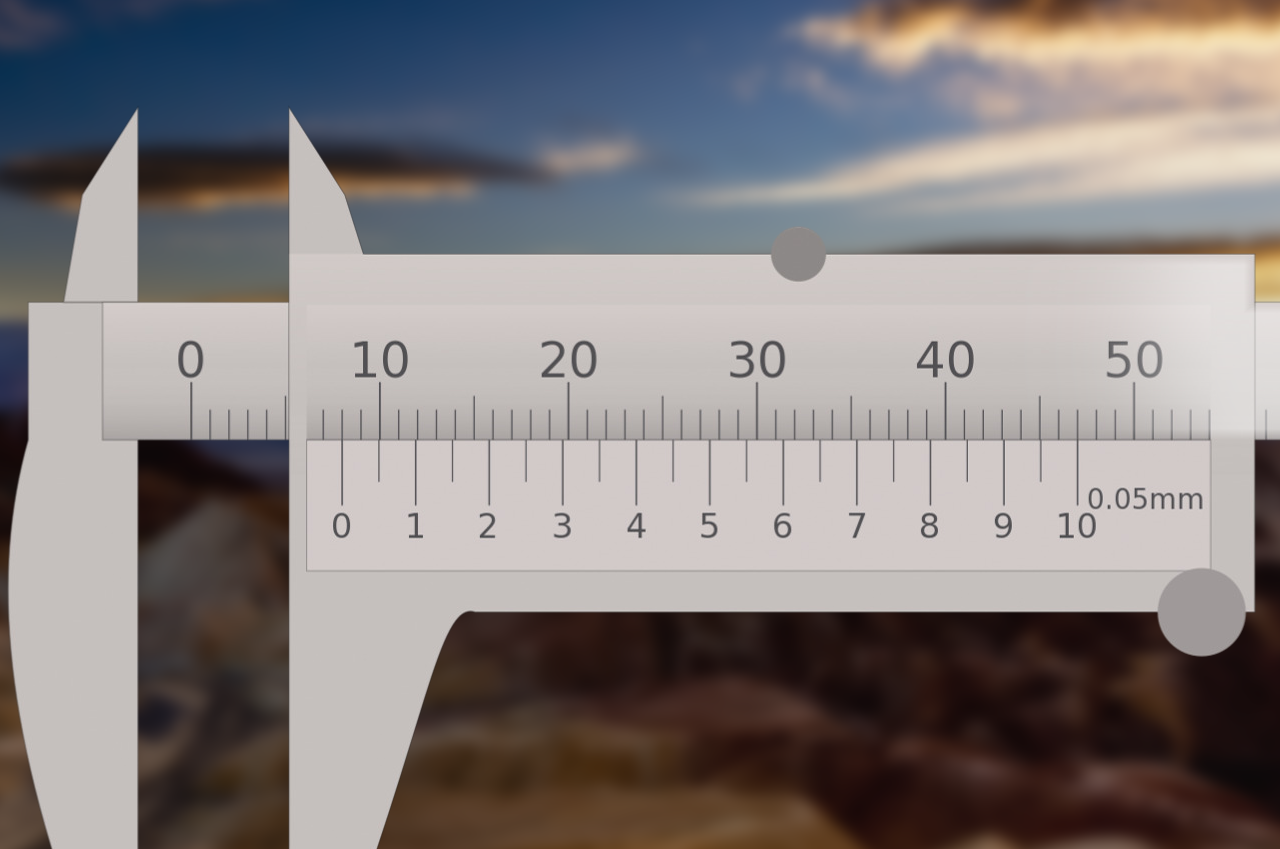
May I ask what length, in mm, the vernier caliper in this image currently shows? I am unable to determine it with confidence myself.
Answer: 8.0 mm
